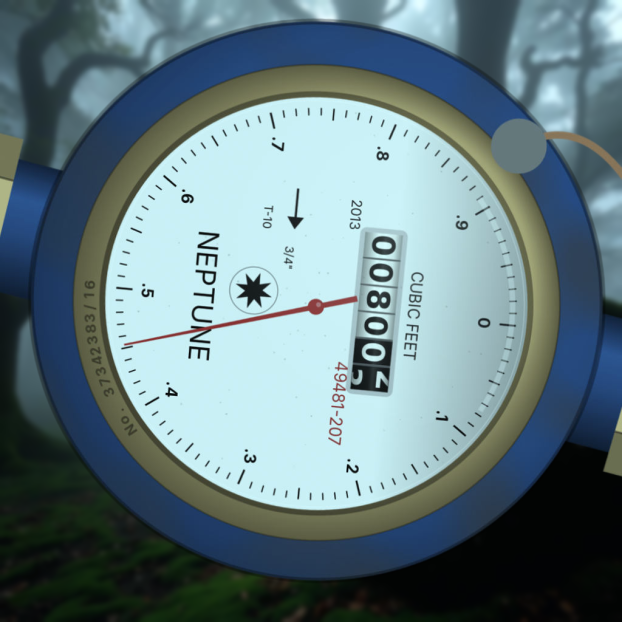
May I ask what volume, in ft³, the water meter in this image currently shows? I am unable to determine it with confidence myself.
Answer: 8002.45 ft³
